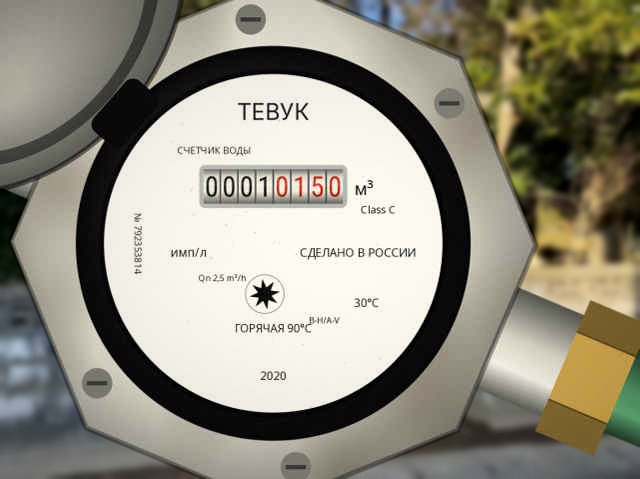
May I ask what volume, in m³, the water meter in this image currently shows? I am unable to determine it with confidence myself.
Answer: 1.0150 m³
